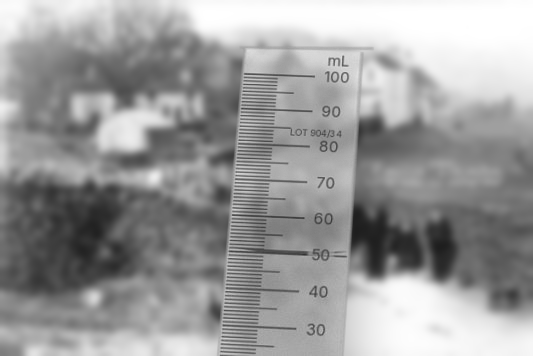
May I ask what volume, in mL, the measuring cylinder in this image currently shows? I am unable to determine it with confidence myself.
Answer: 50 mL
